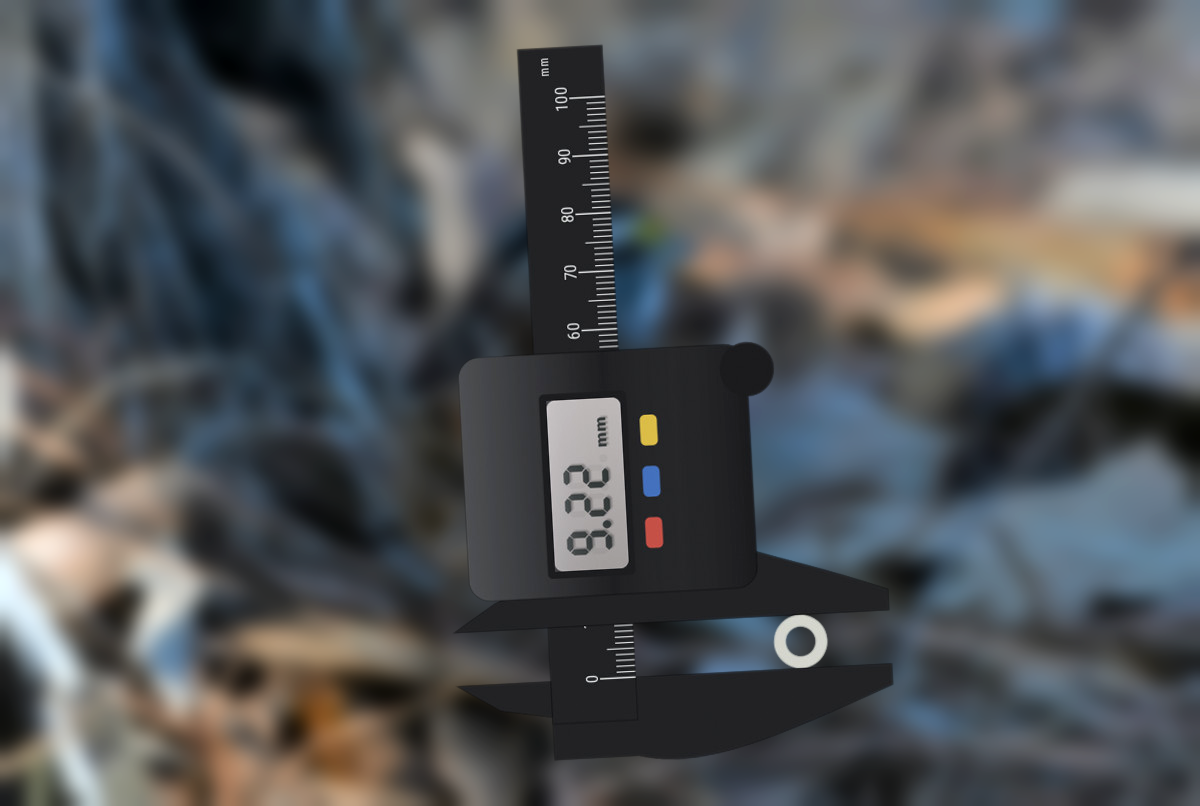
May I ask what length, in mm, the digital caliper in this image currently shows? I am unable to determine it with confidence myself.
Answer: 9.22 mm
